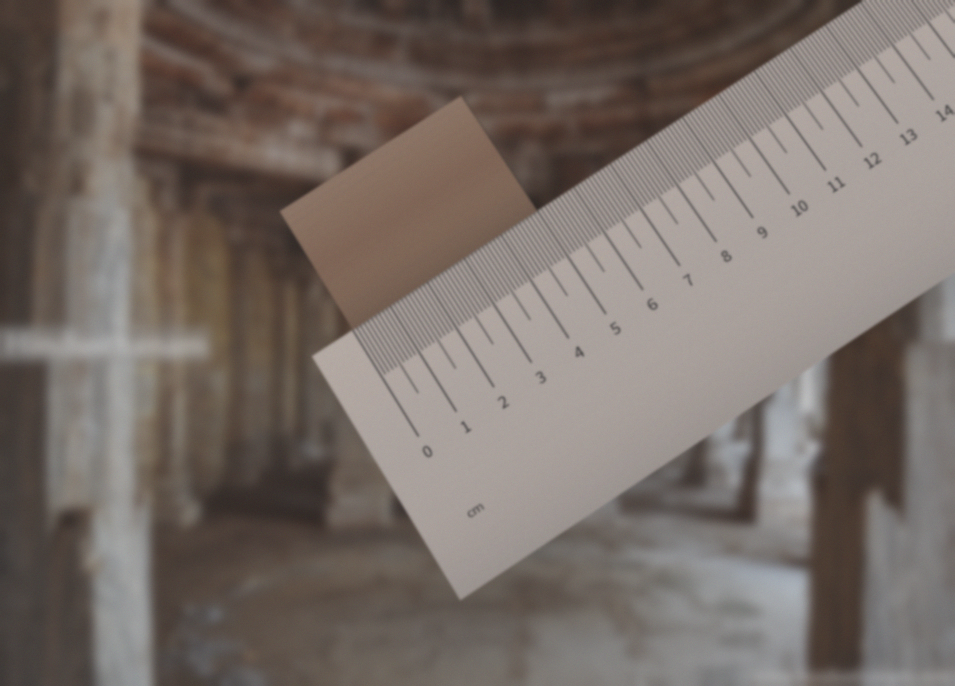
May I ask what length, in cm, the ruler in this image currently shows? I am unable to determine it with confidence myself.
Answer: 5 cm
